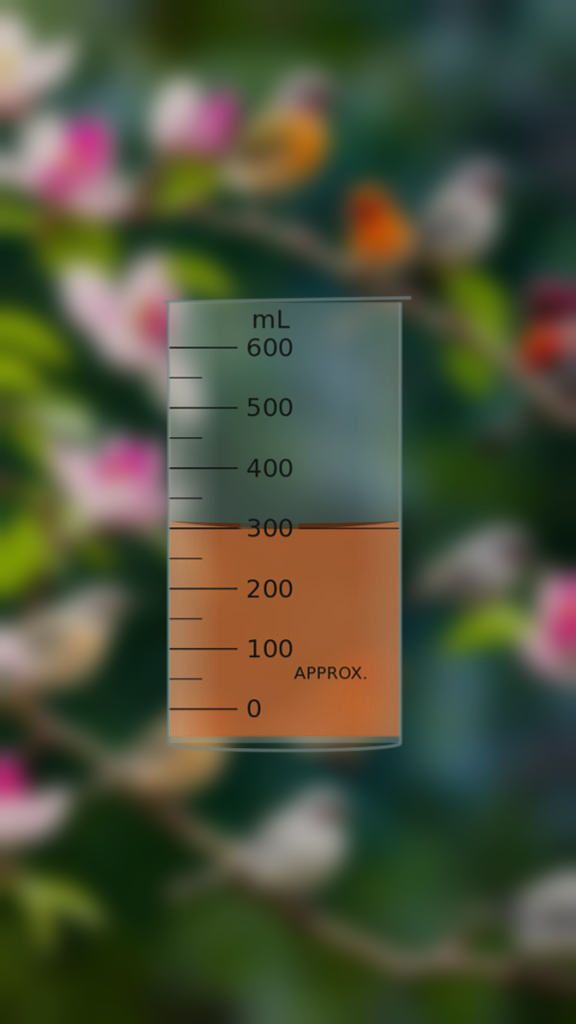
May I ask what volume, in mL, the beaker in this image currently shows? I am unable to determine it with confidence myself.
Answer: 300 mL
